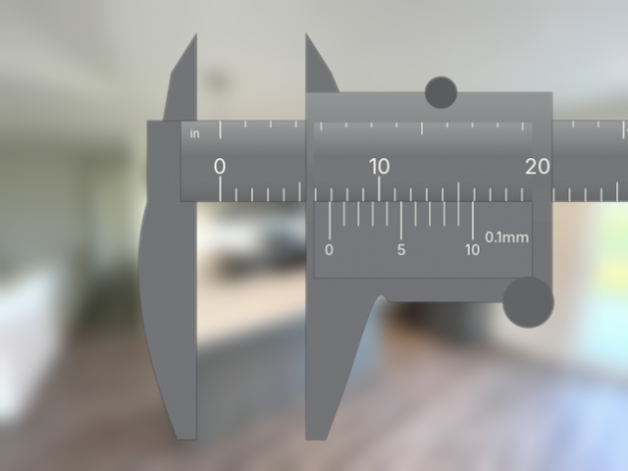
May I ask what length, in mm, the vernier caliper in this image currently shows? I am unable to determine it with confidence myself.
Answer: 6.9 mm
